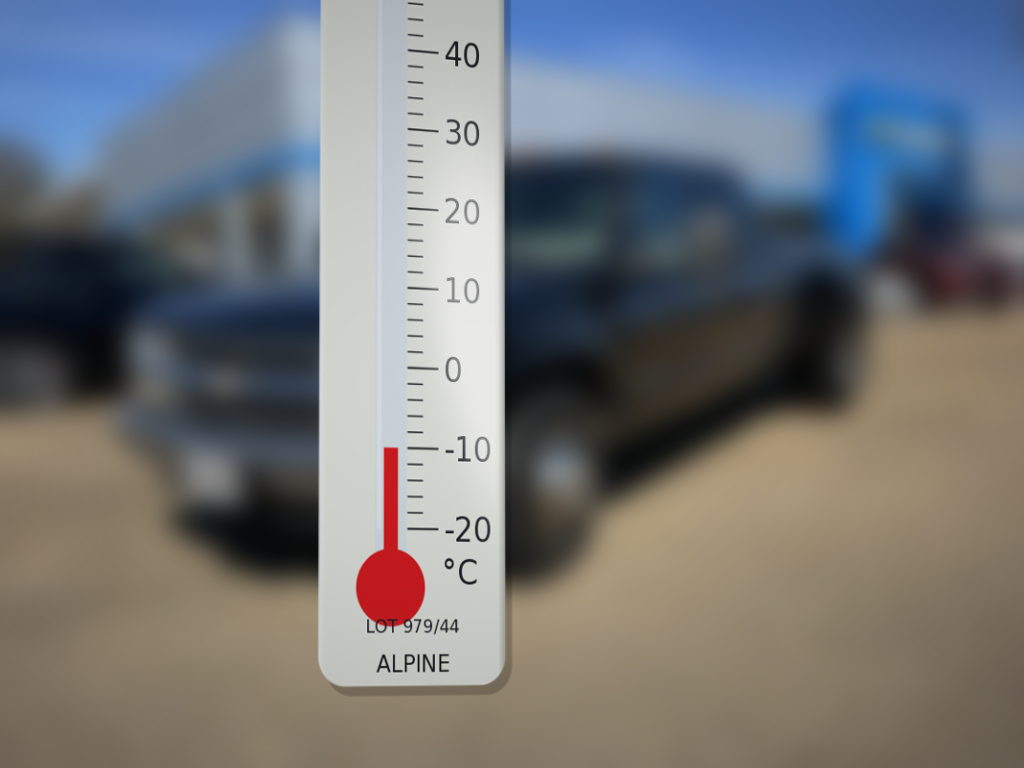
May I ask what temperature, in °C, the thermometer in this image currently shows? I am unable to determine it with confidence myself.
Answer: -10 °C
